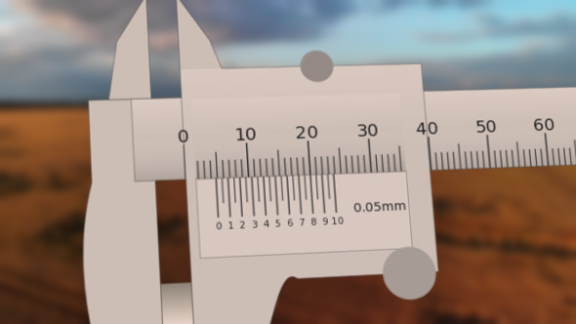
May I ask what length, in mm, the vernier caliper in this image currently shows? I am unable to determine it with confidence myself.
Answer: 4.8 mm
